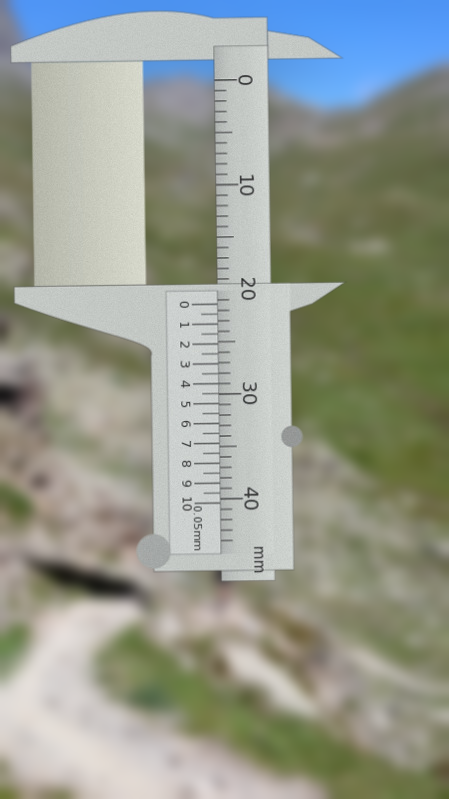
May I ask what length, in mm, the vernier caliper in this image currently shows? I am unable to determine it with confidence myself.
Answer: 21.4 mm
